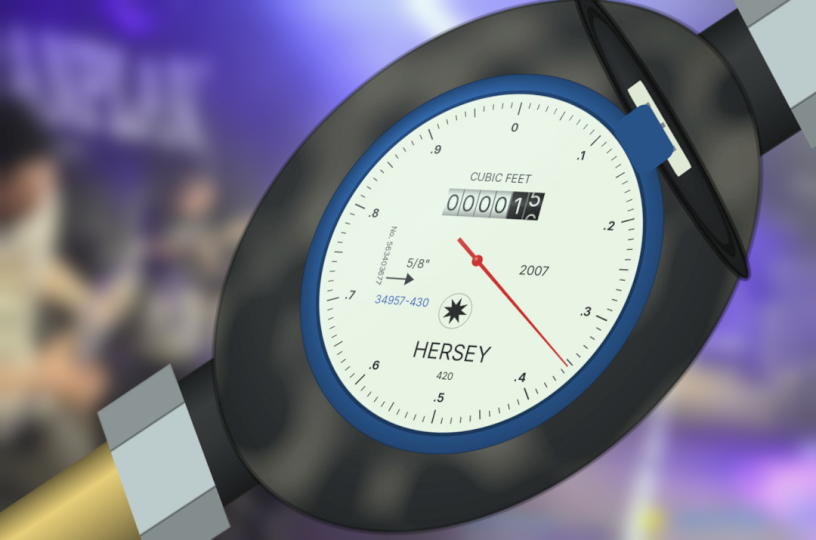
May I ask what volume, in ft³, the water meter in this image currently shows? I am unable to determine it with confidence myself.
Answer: 15.35 ft³
